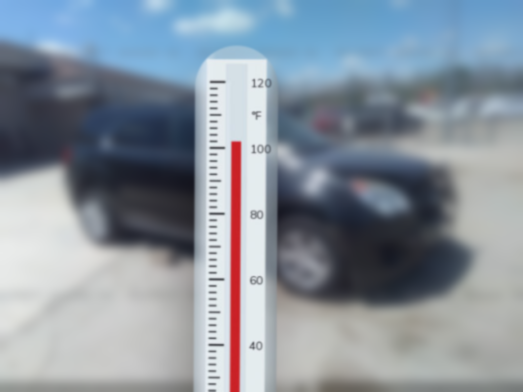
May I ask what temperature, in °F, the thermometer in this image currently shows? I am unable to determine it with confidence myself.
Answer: 102 °F
